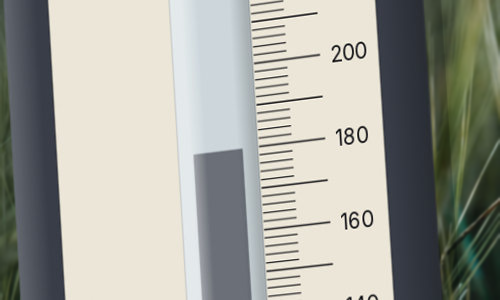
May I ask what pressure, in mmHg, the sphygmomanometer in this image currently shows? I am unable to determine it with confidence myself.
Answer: 180 mmHg
